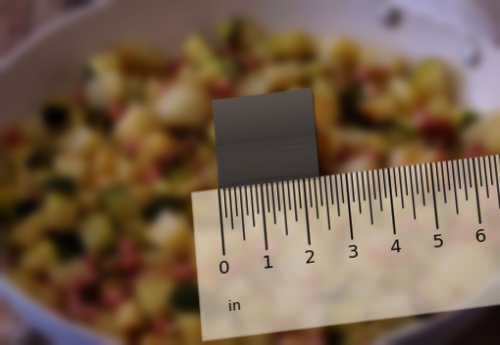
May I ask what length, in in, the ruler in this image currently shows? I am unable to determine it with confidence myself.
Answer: 2.375 in
